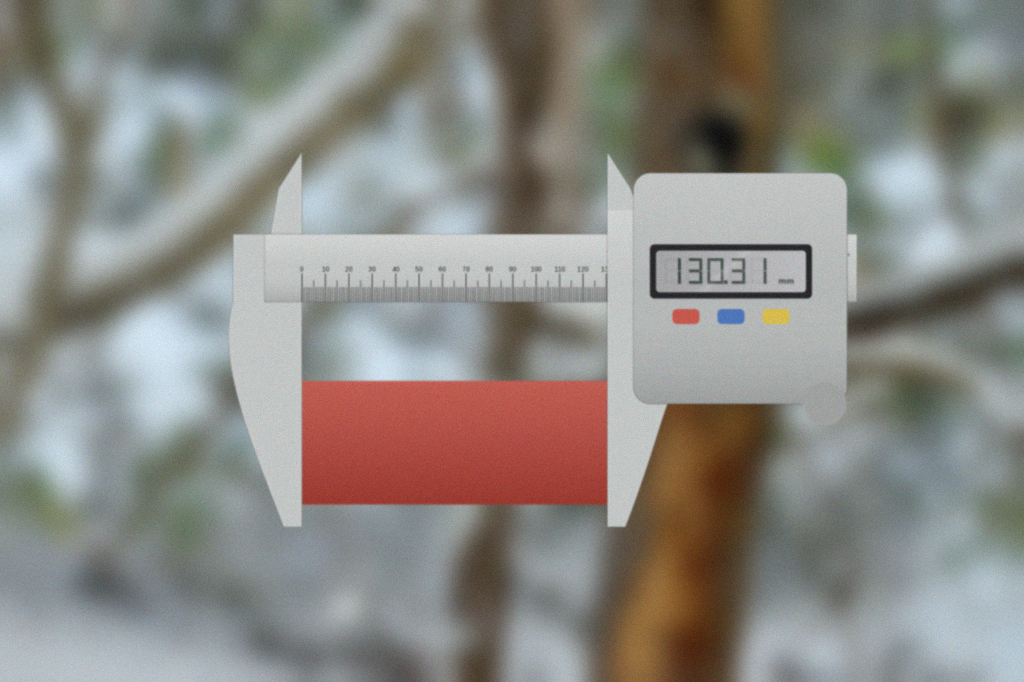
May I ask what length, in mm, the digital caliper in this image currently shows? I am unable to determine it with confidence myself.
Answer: 130.31 mm
